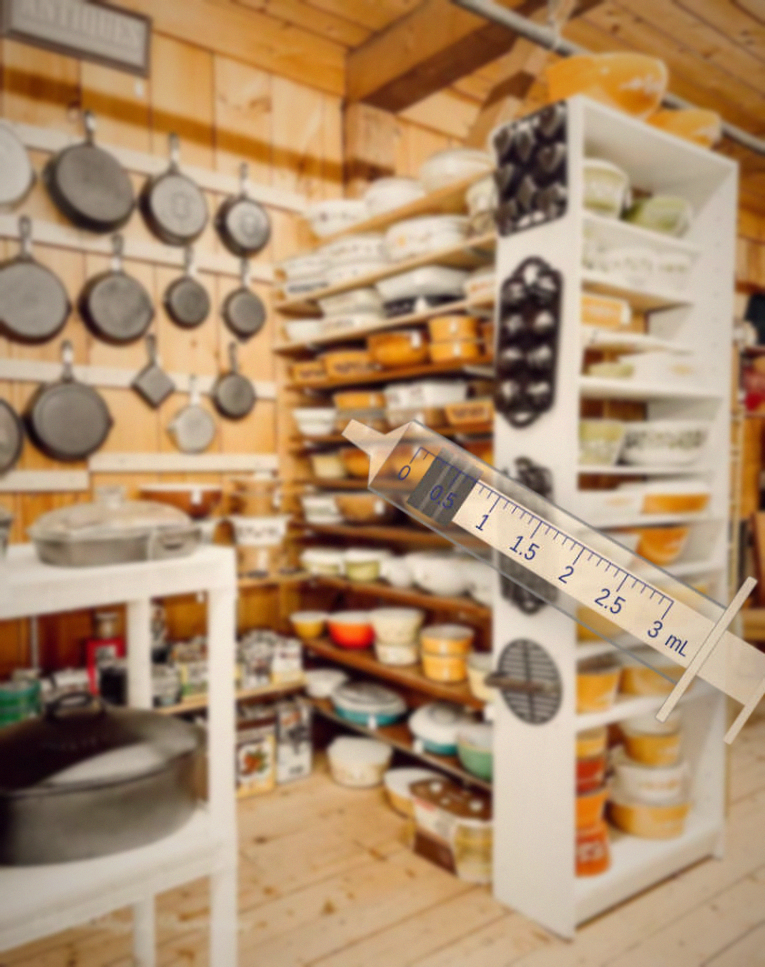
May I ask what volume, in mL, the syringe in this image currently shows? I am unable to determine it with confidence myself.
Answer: 0.2 mL
